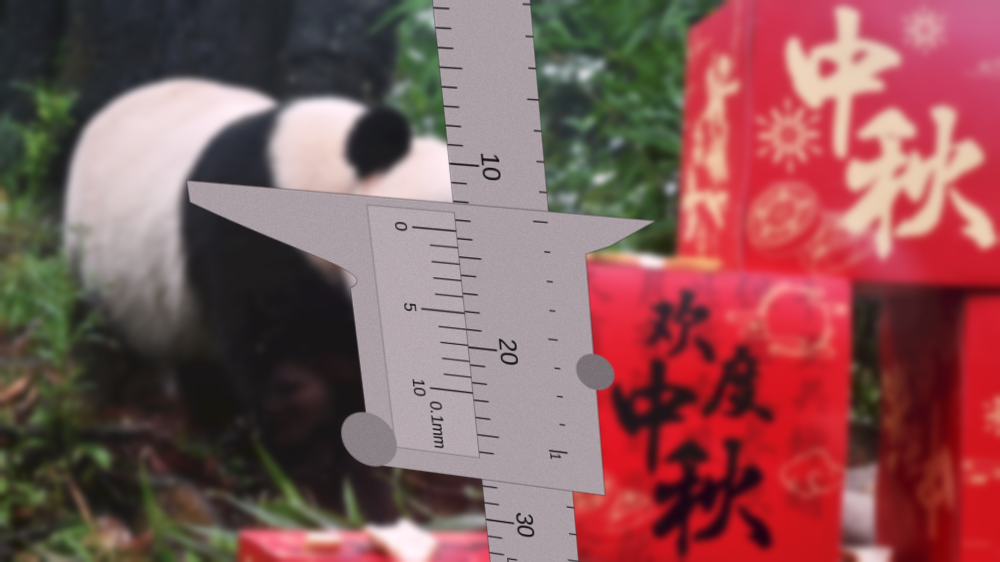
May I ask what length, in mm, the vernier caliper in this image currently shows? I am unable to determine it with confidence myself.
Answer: 13.6 mm
